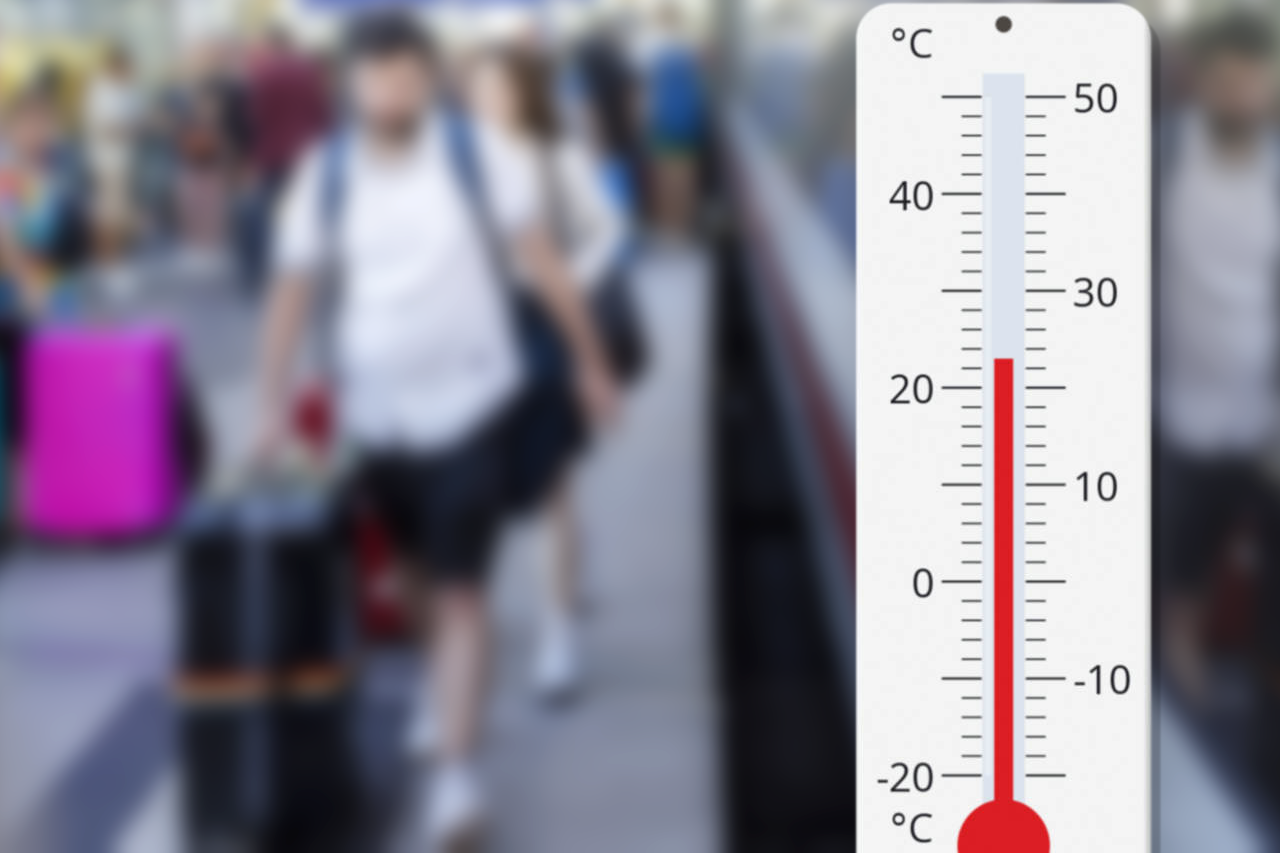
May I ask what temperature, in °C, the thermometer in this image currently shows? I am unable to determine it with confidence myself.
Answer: 23 °C
